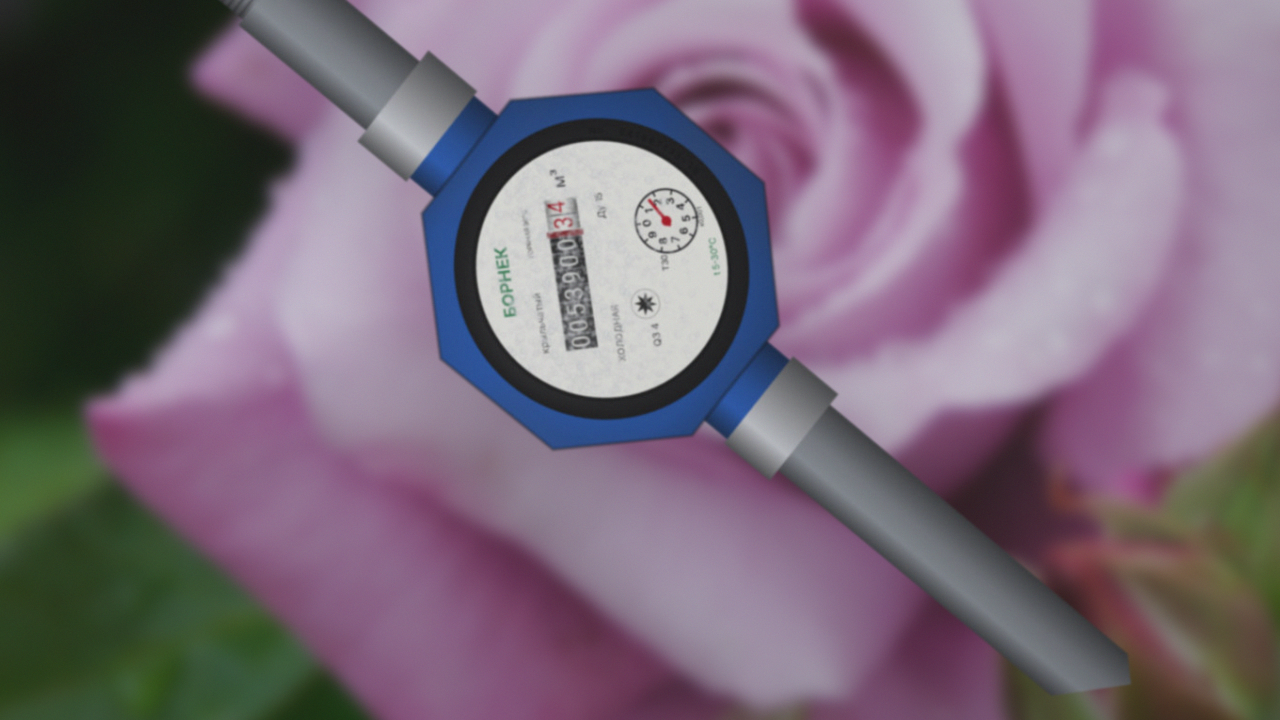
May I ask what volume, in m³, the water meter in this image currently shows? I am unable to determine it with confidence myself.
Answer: 53900.341 m³
